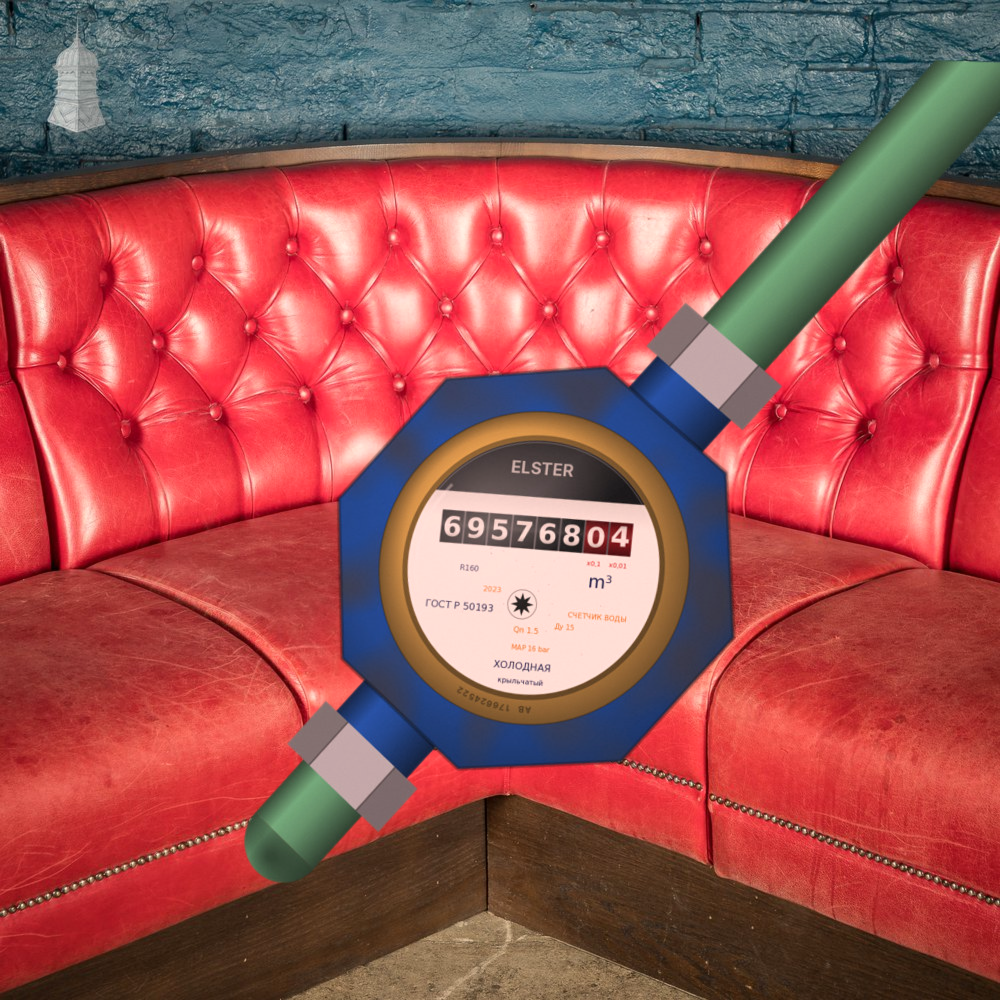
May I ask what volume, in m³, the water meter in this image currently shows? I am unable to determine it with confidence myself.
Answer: 695768.04 m³
